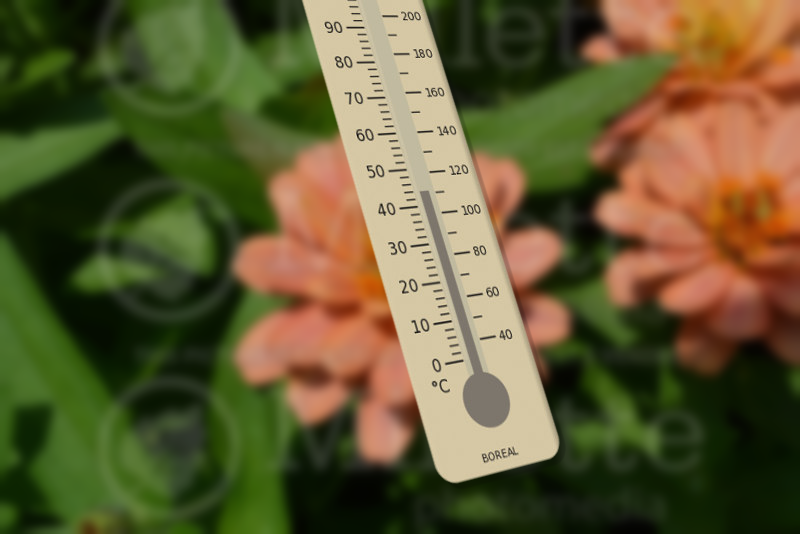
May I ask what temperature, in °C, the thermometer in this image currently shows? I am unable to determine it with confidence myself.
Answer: 44 °C
